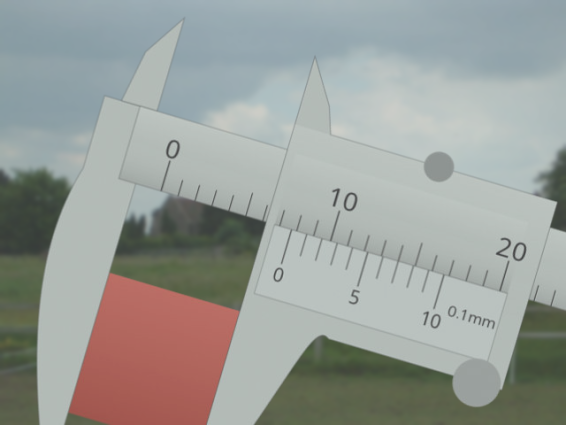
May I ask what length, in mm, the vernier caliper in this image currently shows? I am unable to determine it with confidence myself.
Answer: 7.7 mm
